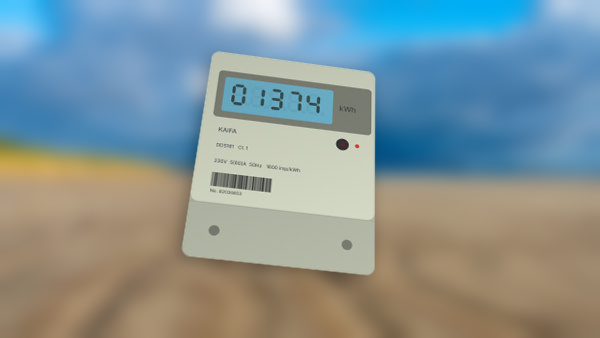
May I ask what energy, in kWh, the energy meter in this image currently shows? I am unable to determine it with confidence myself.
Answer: 1374 kWh
